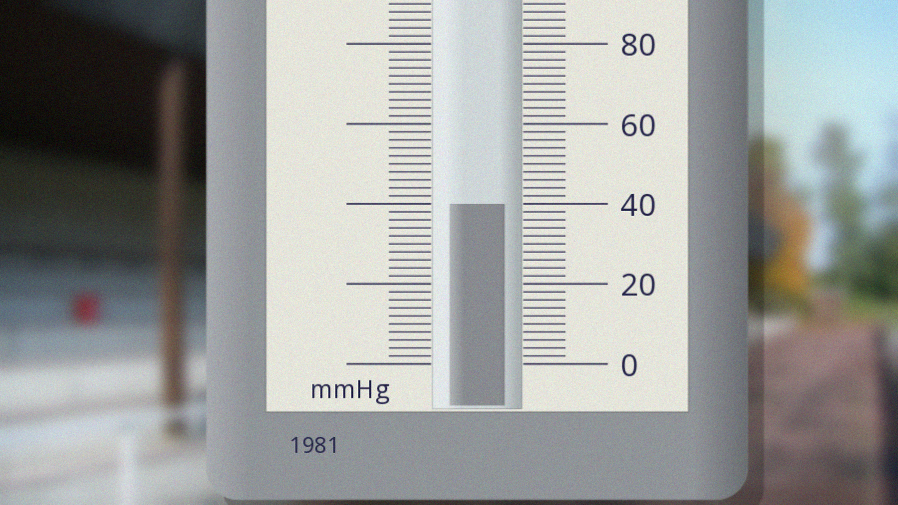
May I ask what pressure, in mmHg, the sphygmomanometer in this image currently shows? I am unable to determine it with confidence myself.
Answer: 40 mmHg
